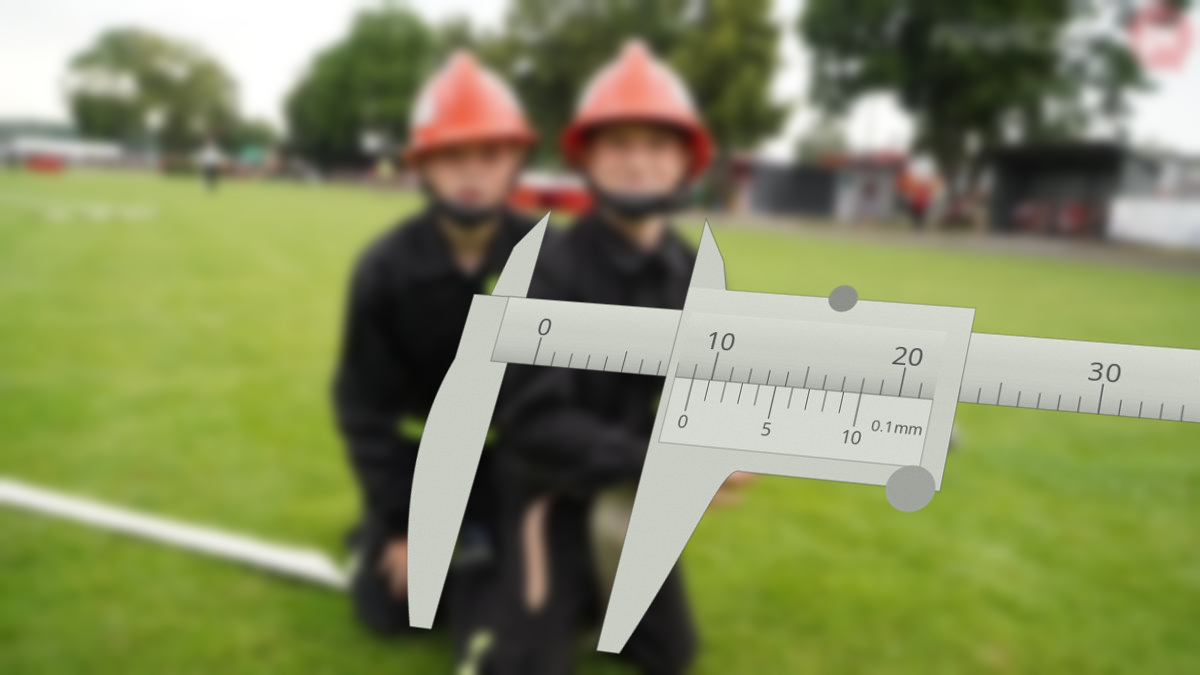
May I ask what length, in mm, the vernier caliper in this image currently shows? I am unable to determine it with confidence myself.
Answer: 9.0 mm
